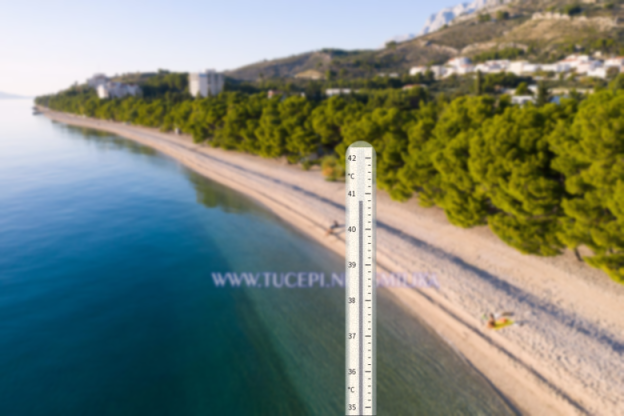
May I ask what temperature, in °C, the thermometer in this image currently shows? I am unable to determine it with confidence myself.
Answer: 40.8 °C
